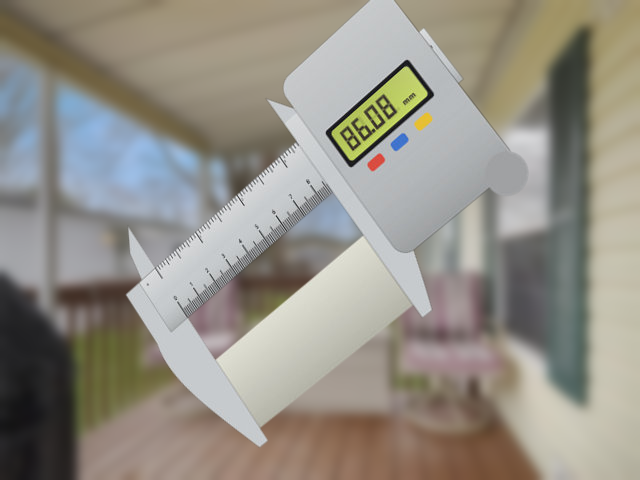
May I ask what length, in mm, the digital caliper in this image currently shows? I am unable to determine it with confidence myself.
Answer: 86.08 mm
